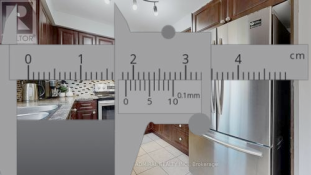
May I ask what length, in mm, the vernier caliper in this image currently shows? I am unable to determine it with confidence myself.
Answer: 18.6 mm
